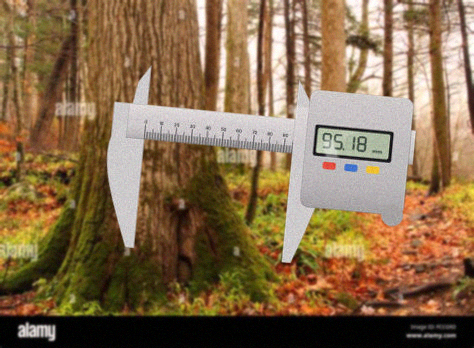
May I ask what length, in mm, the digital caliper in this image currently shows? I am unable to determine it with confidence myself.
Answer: 95.18 mm
